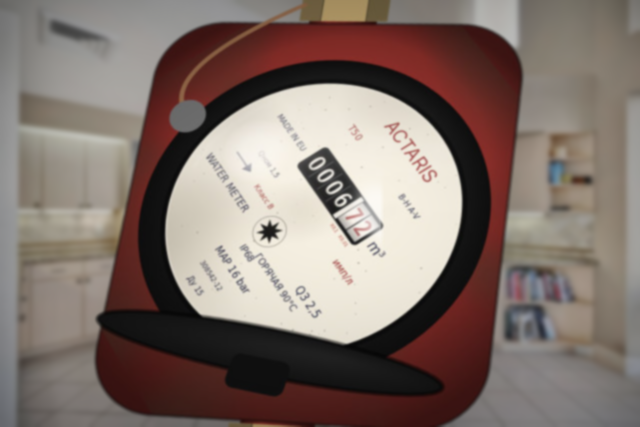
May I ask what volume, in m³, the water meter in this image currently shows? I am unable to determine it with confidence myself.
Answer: 6.72 m³
